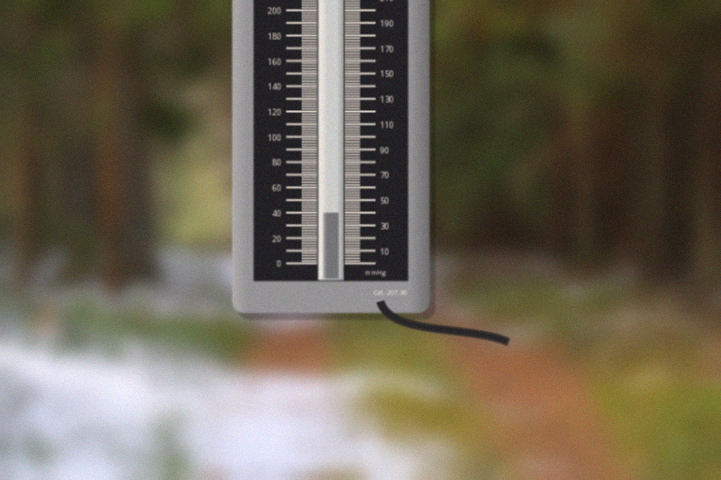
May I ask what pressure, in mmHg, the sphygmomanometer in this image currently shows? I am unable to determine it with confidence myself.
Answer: 40 mmHg
